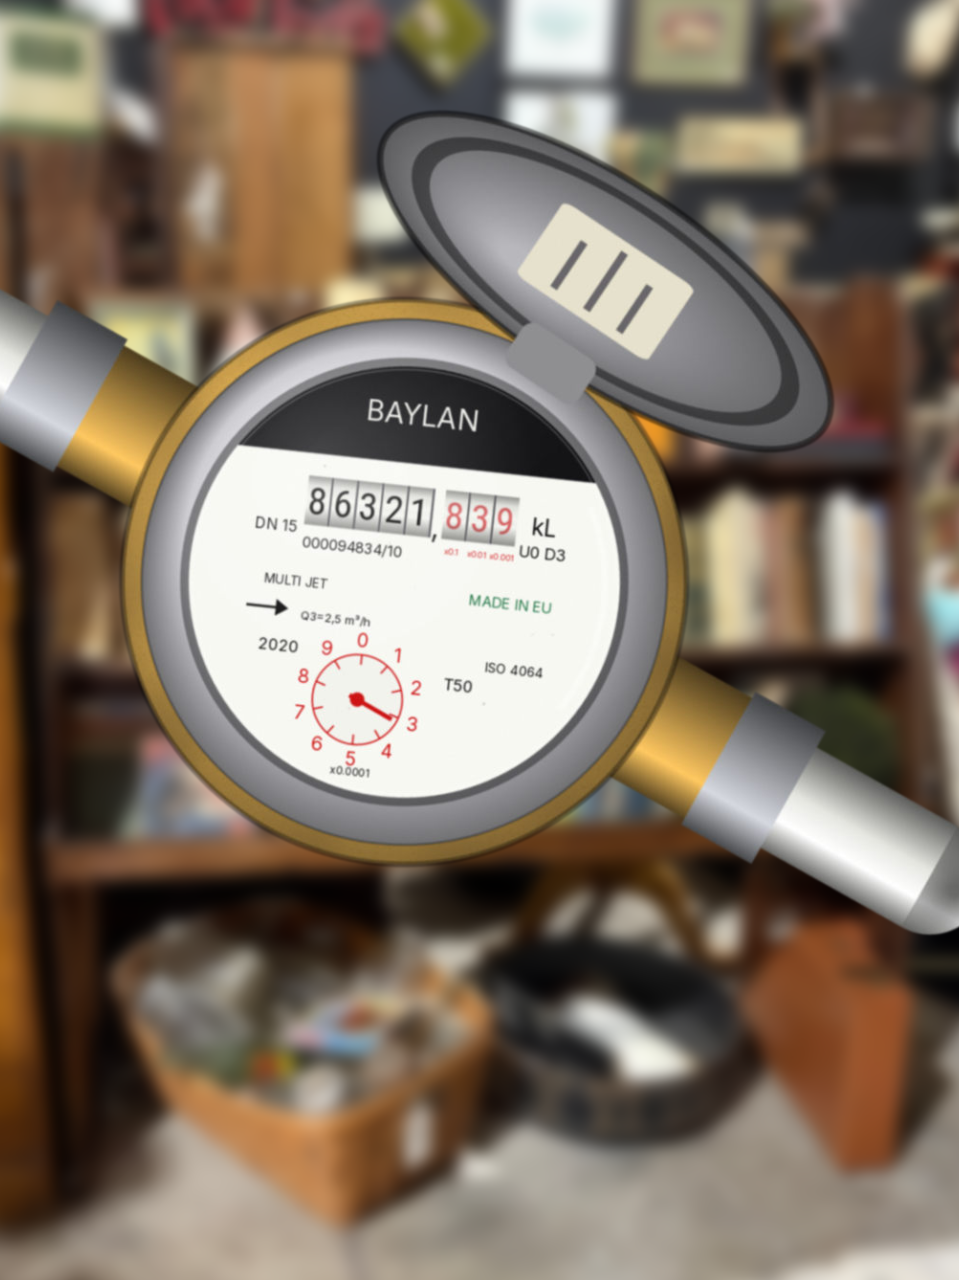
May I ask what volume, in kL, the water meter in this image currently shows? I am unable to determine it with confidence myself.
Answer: 86321.8393 kL
